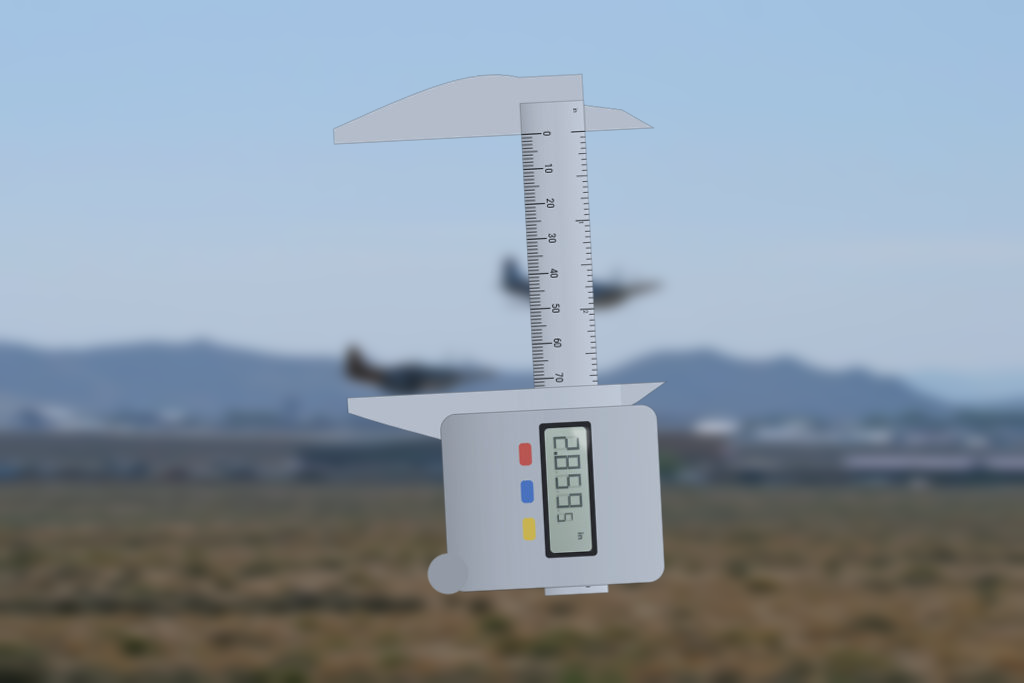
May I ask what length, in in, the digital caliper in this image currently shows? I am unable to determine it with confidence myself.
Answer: 2.8595 in
